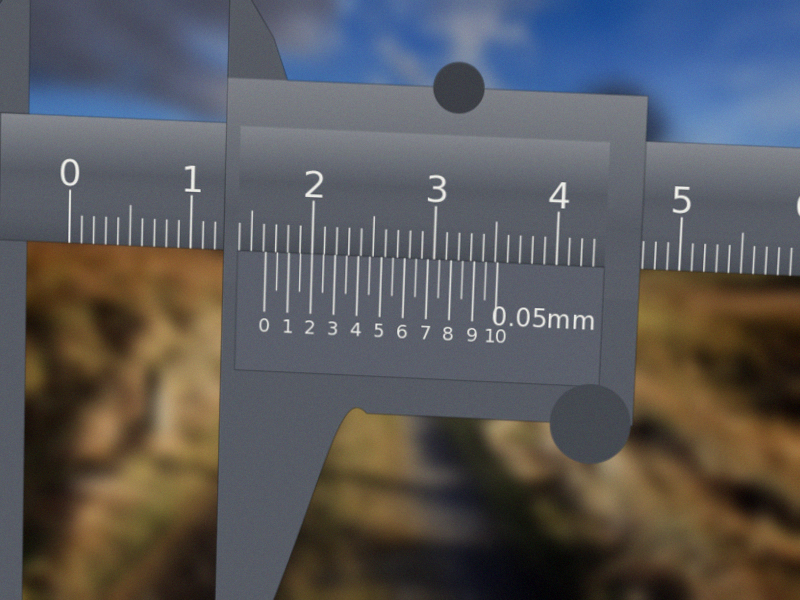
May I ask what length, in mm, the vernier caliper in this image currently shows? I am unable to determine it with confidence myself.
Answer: 16.2 mm
